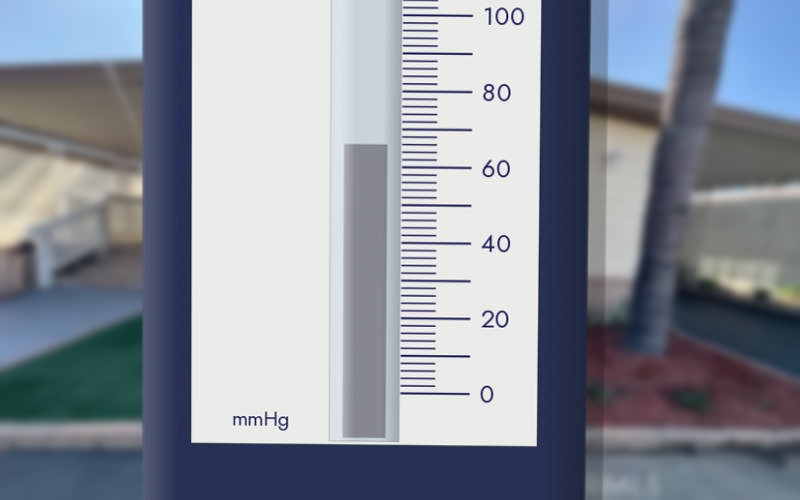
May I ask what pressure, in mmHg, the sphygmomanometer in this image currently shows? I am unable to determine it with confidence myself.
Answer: 66 mmHg
